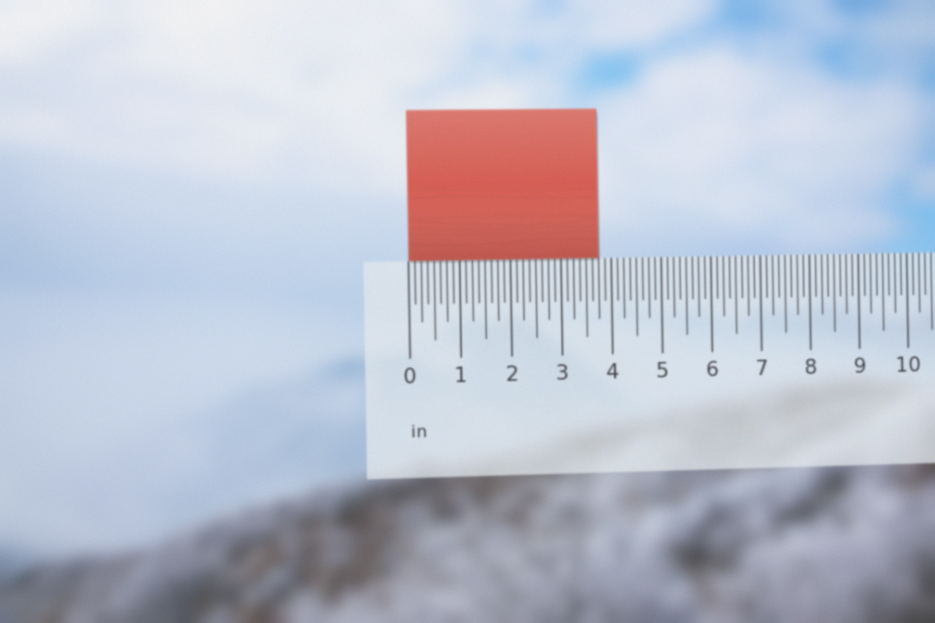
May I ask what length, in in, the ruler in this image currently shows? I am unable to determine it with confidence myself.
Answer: 3.75 in
